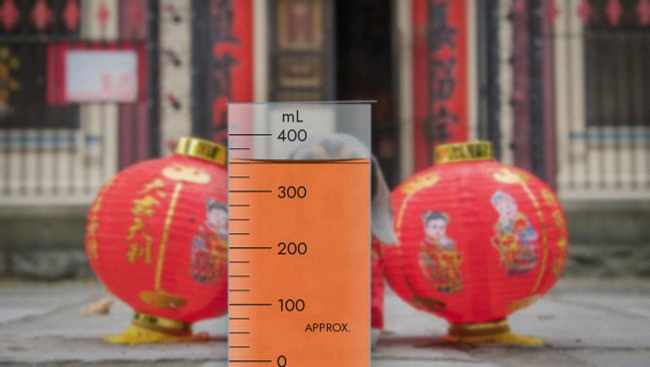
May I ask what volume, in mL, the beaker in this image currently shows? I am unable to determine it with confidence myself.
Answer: 350 mL
